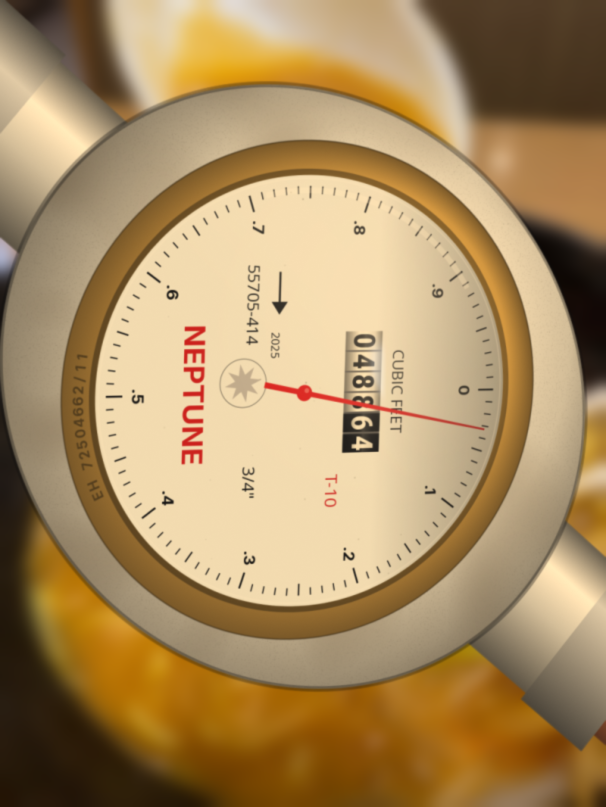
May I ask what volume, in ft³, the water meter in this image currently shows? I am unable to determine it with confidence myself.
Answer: 48864.03 ft³
